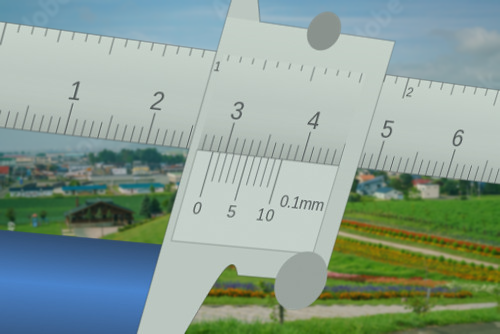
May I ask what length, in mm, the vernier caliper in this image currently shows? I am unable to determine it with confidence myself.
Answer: 28.4 mm
